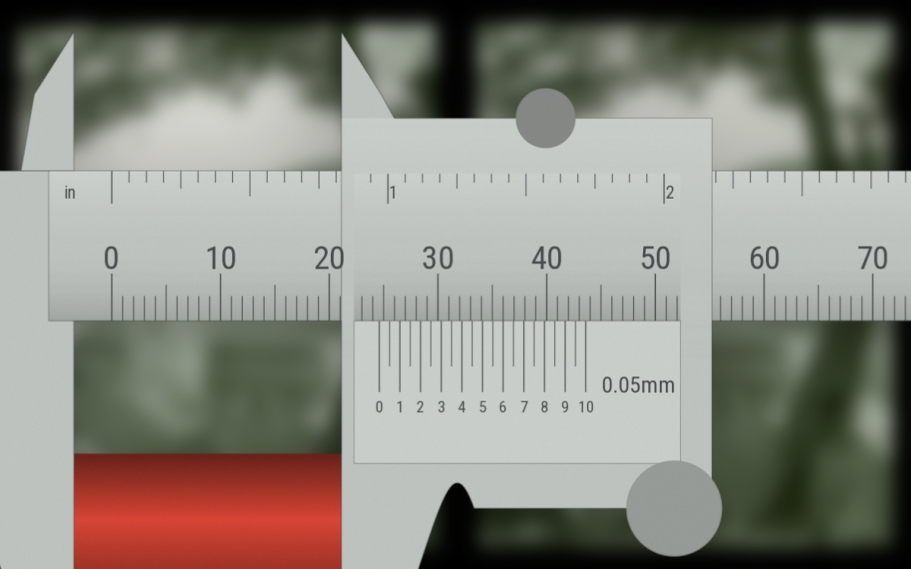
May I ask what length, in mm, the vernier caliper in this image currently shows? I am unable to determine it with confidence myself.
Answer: 24.6 mm
